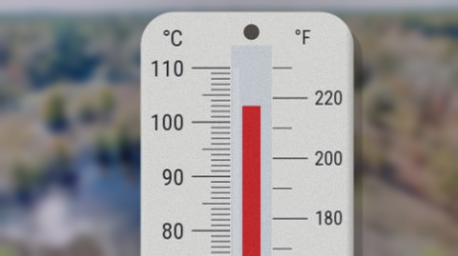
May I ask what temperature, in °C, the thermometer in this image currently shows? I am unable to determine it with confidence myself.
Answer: 103 °C
